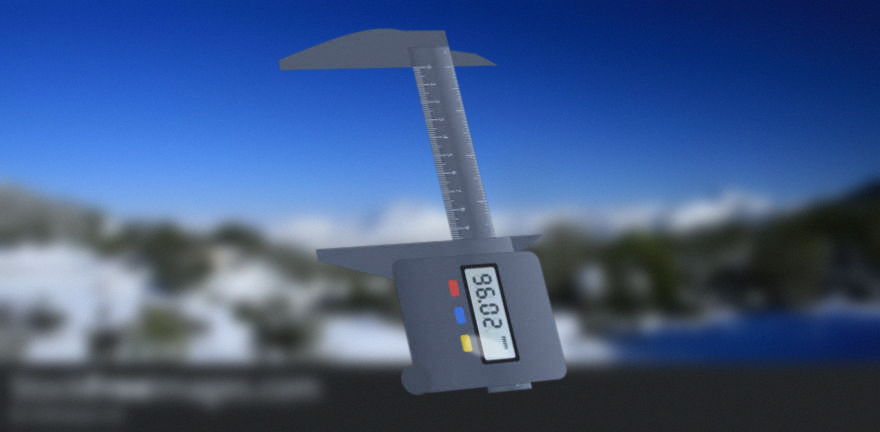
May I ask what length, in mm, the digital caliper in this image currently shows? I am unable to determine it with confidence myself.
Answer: 96.02 mm
